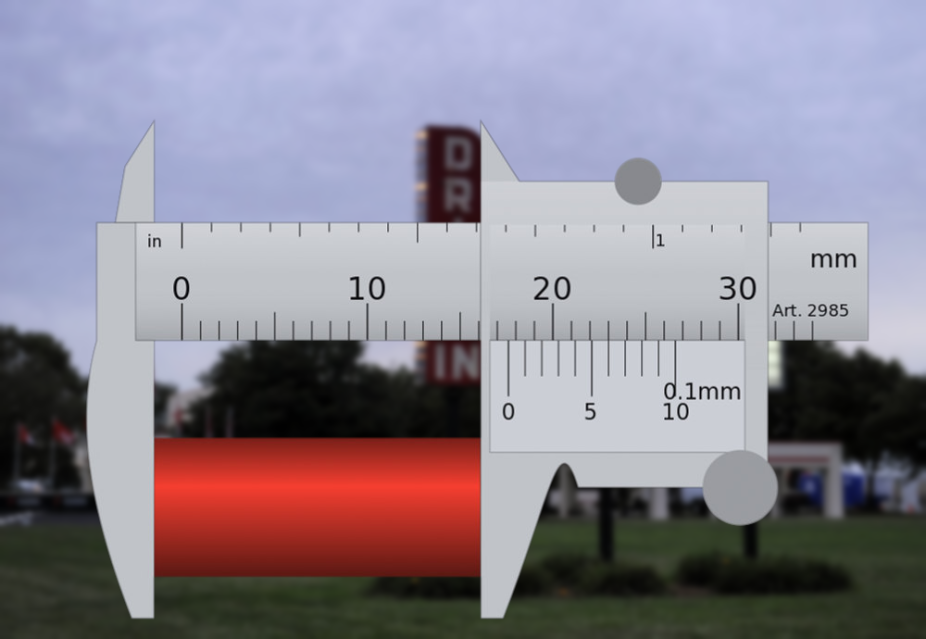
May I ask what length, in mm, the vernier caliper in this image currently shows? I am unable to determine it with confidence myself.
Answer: 17.6 mm
